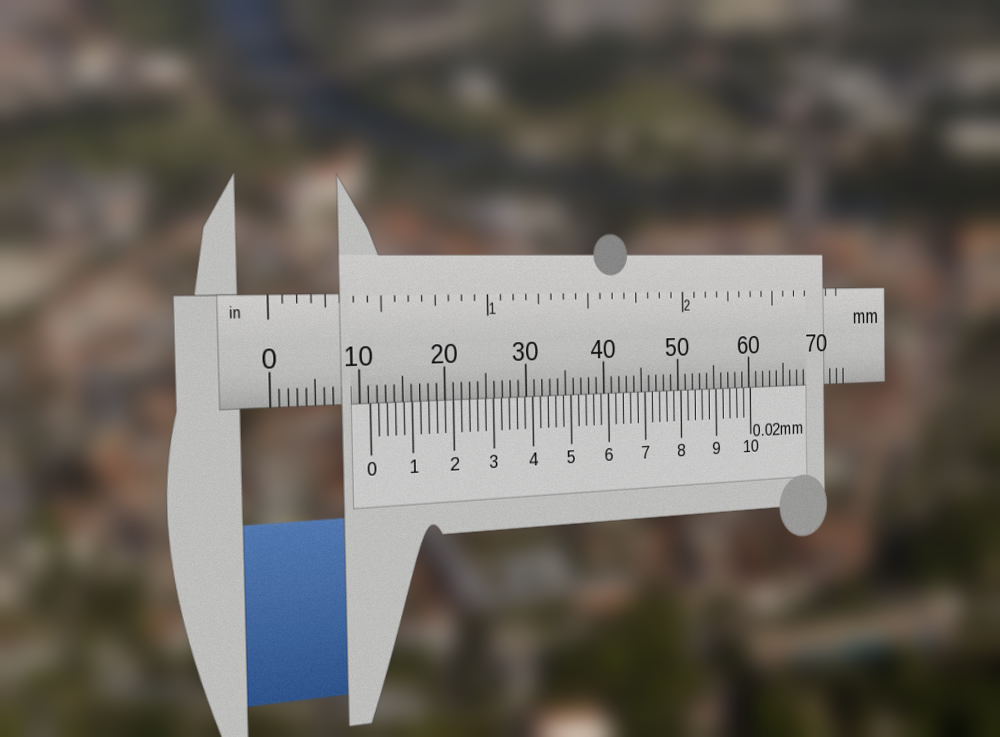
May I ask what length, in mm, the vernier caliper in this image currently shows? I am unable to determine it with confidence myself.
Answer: 11.2 mm
